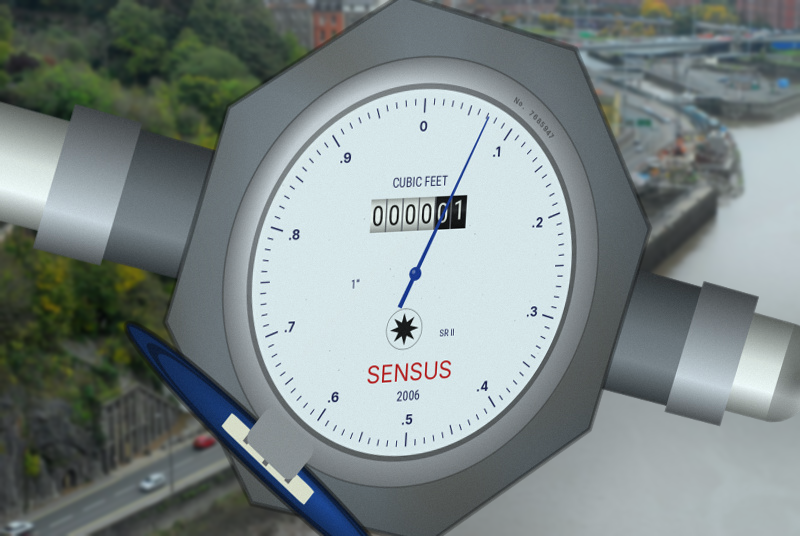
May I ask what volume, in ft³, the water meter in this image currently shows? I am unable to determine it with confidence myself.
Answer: 1.07 ft³
